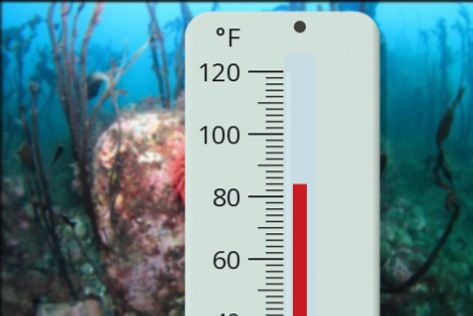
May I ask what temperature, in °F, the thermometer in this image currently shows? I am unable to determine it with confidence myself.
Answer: 84 °F
